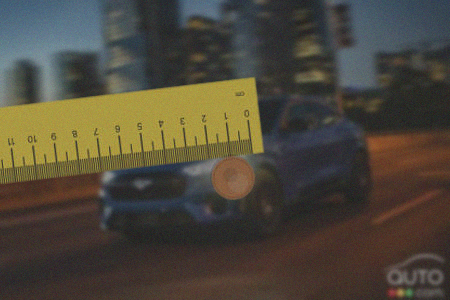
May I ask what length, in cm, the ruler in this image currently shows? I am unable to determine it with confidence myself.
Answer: 2 cm
